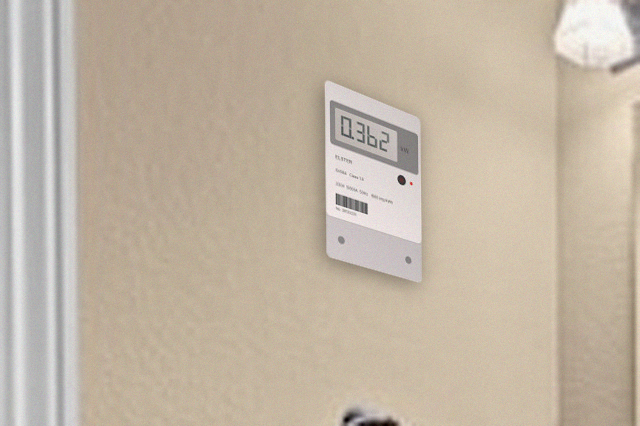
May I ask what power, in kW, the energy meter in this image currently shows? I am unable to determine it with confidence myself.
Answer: 0.362 kW
